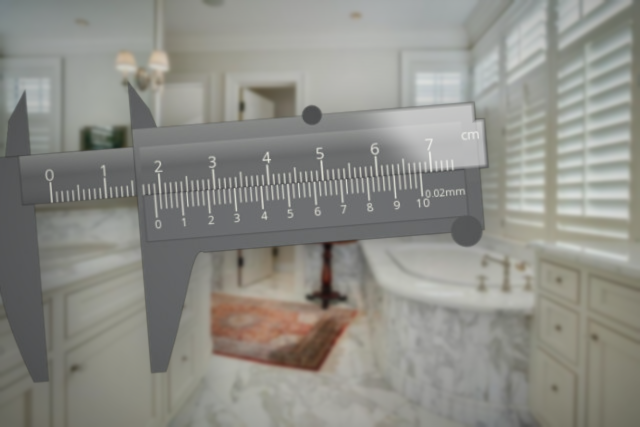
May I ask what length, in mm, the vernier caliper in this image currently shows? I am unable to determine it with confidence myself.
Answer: 19.0 mm
